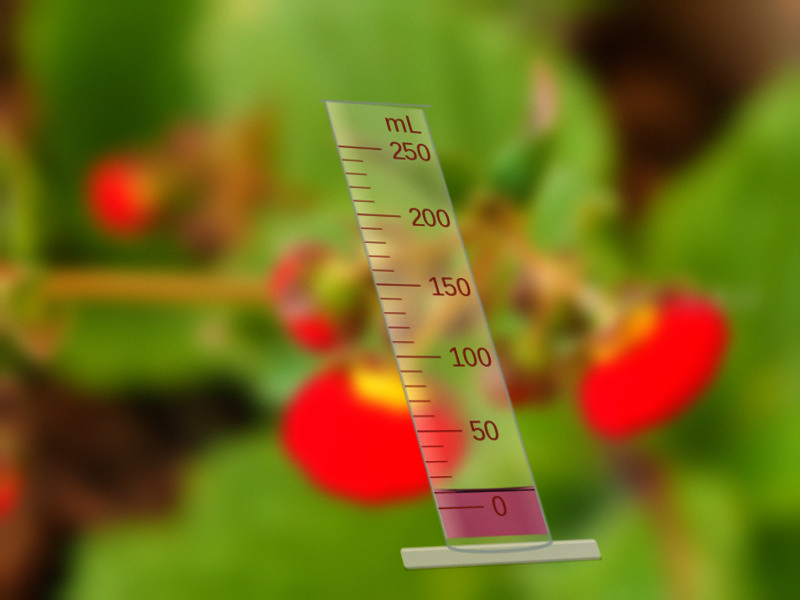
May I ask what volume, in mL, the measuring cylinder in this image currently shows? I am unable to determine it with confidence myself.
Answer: 10 mL
